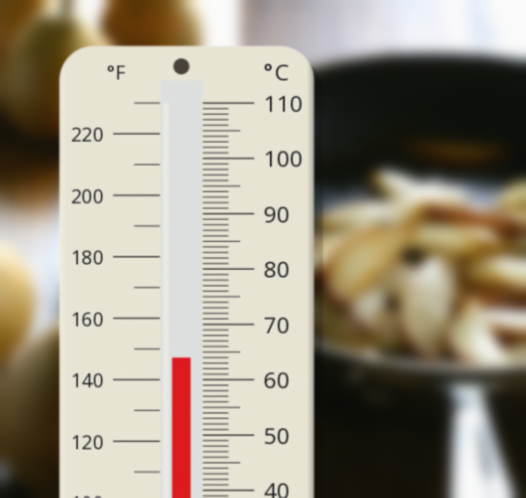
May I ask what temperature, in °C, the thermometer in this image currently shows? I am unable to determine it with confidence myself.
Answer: 64 °C
